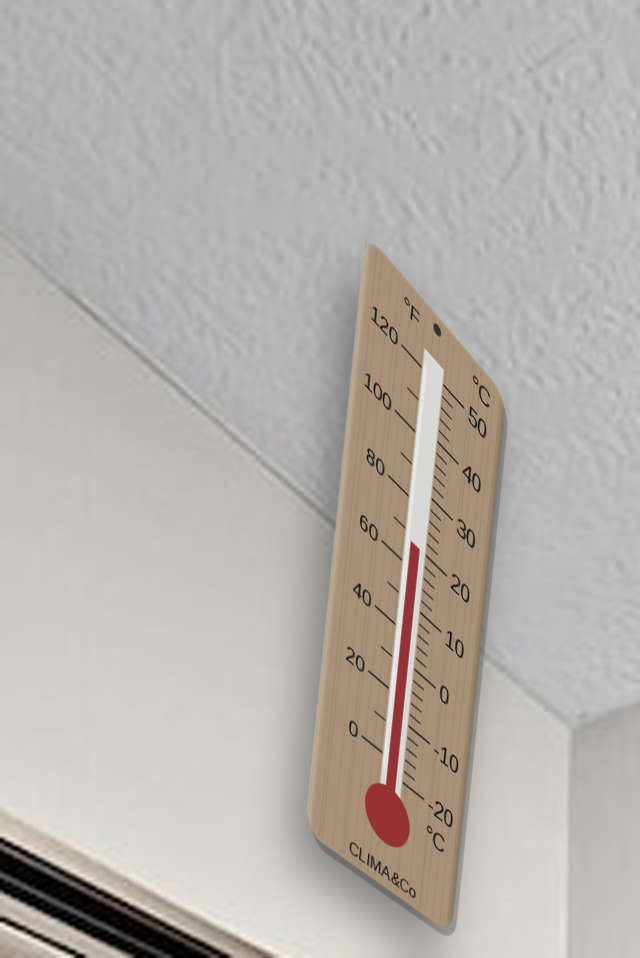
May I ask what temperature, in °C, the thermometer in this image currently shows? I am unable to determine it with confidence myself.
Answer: 20 °C
